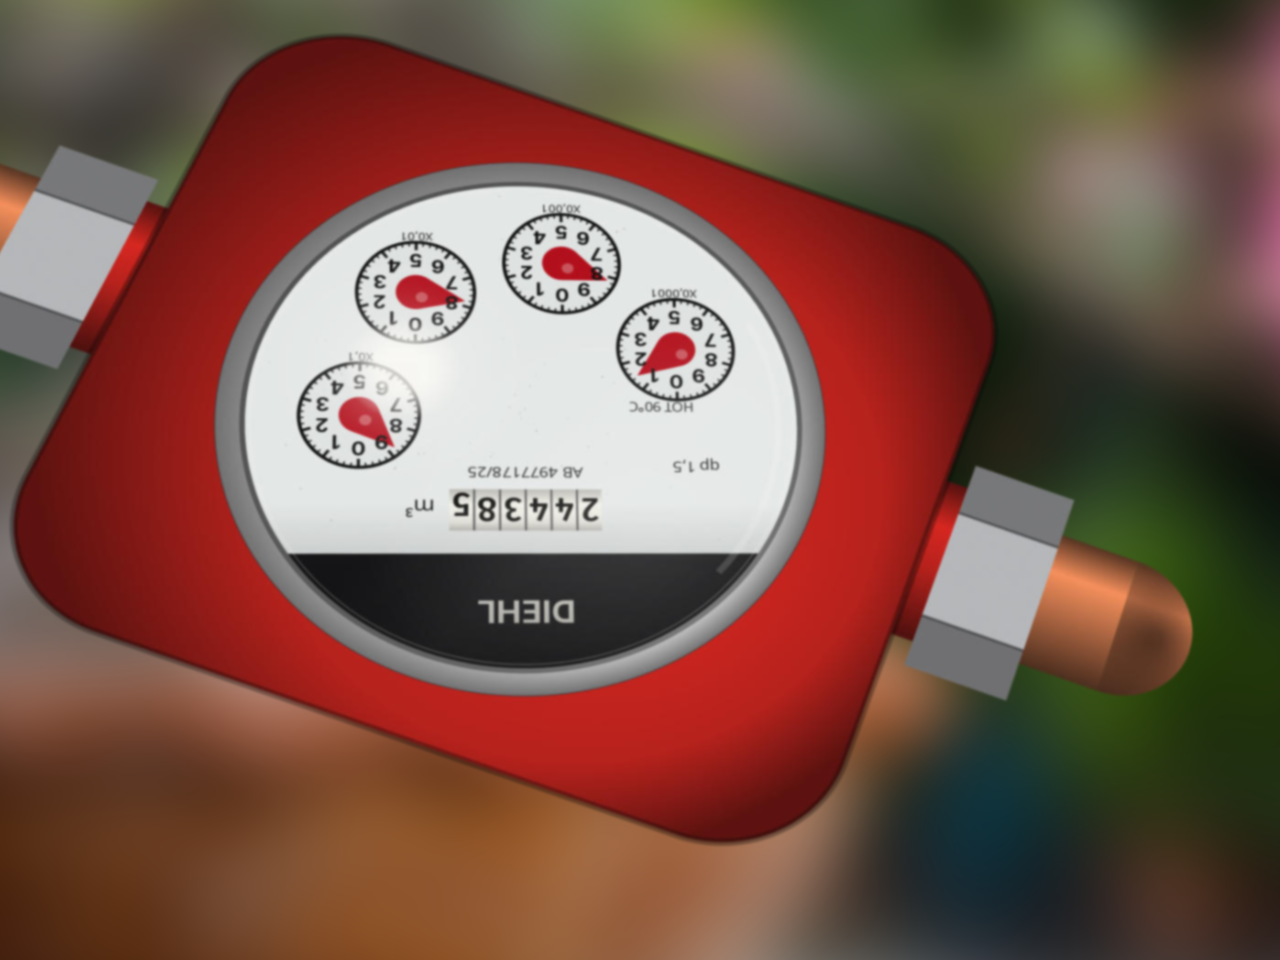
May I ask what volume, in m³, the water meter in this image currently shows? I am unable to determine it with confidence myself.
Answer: 244384.8781 m³
